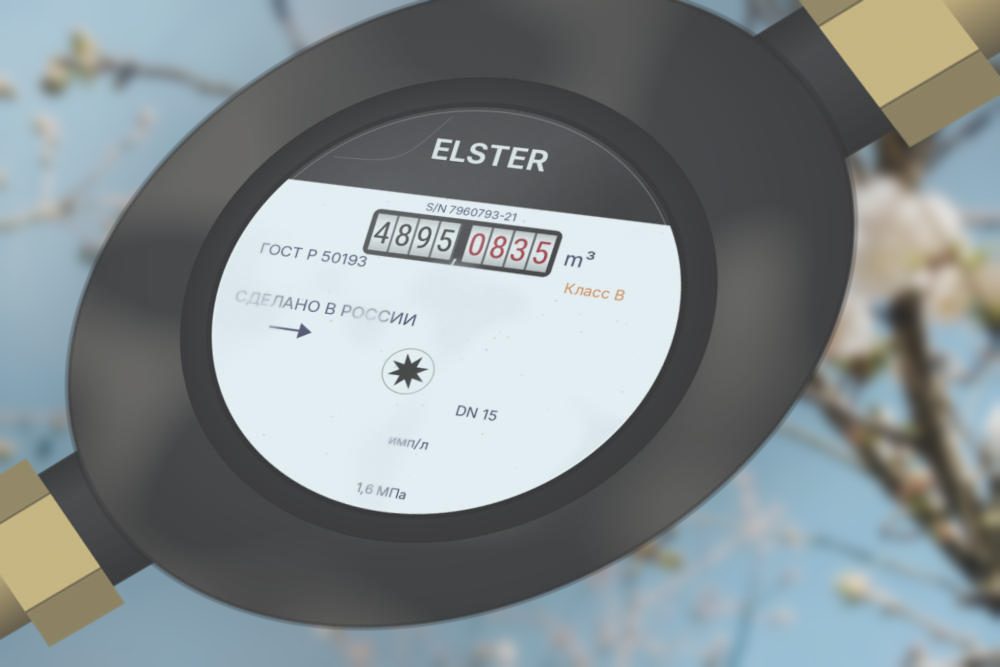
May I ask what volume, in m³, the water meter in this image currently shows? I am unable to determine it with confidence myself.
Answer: 4895.0835 m³
